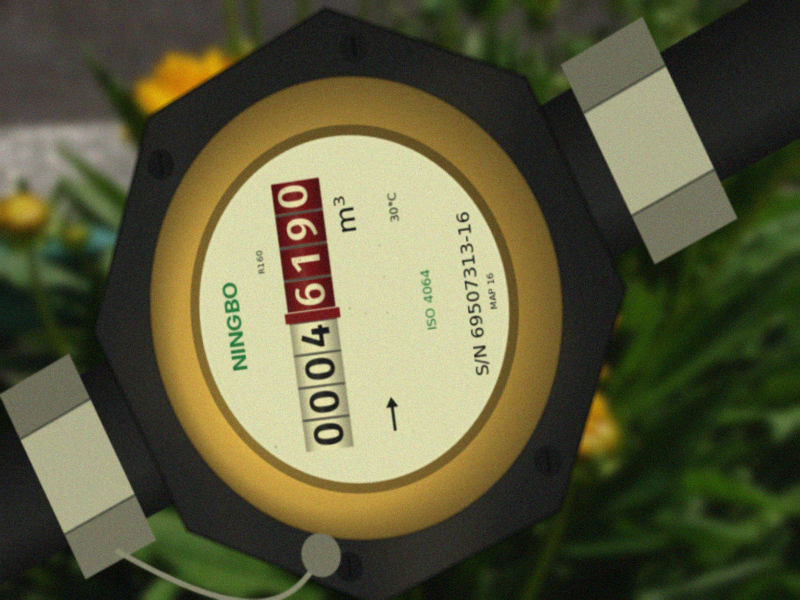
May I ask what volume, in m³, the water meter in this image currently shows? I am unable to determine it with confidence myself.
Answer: 4.6190 m³
